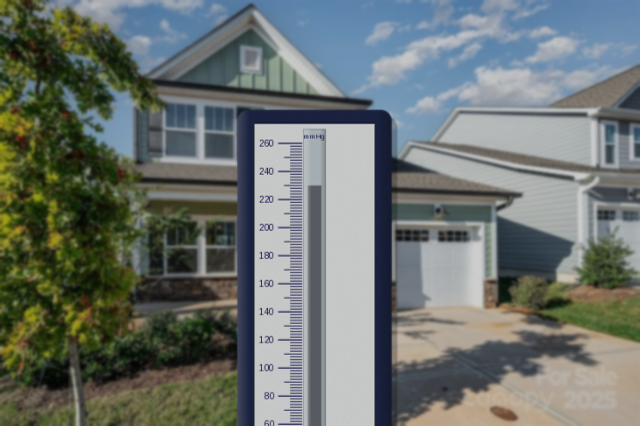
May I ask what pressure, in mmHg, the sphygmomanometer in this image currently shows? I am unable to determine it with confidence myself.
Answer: 230 mmHg
